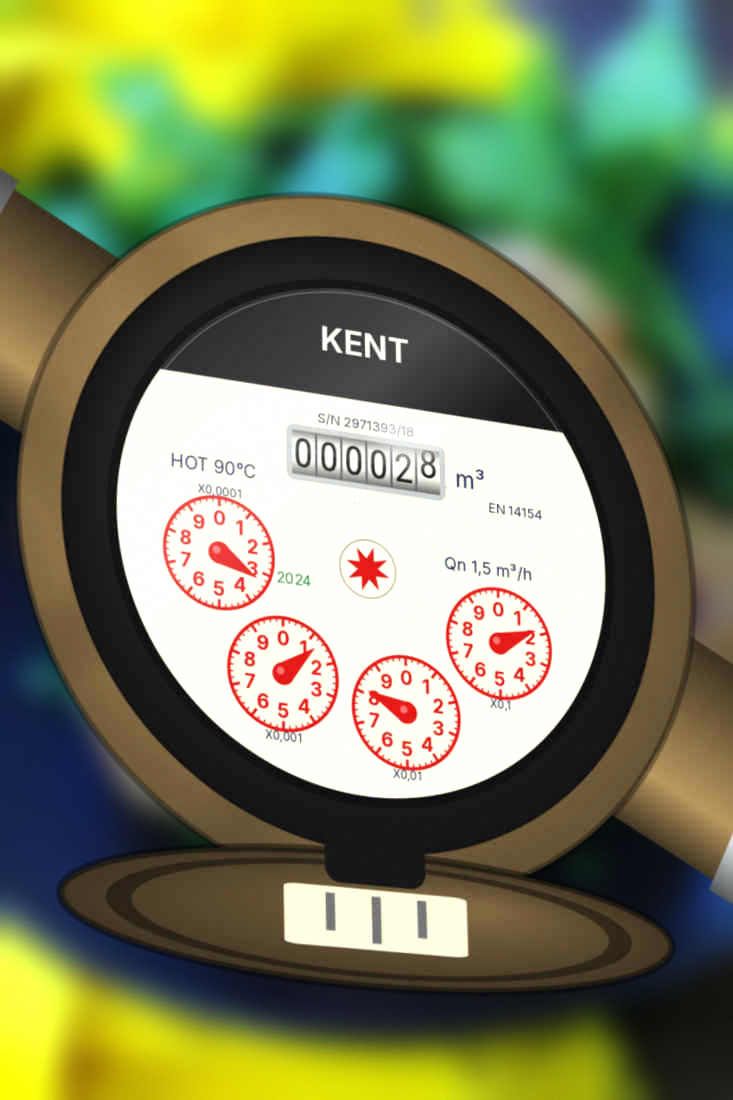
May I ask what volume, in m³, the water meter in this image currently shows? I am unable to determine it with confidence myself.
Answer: 28.1813 m³
